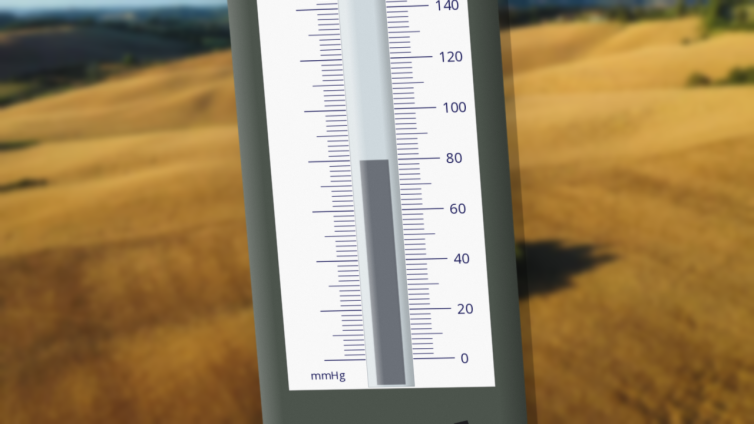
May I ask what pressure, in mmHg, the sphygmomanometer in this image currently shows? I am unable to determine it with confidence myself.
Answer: 80 mmHg
